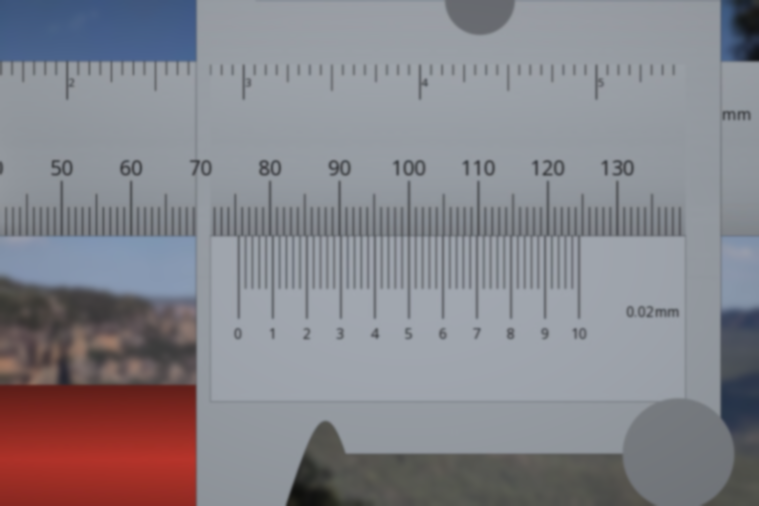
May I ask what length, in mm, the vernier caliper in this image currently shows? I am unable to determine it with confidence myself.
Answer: 75.5 mm
